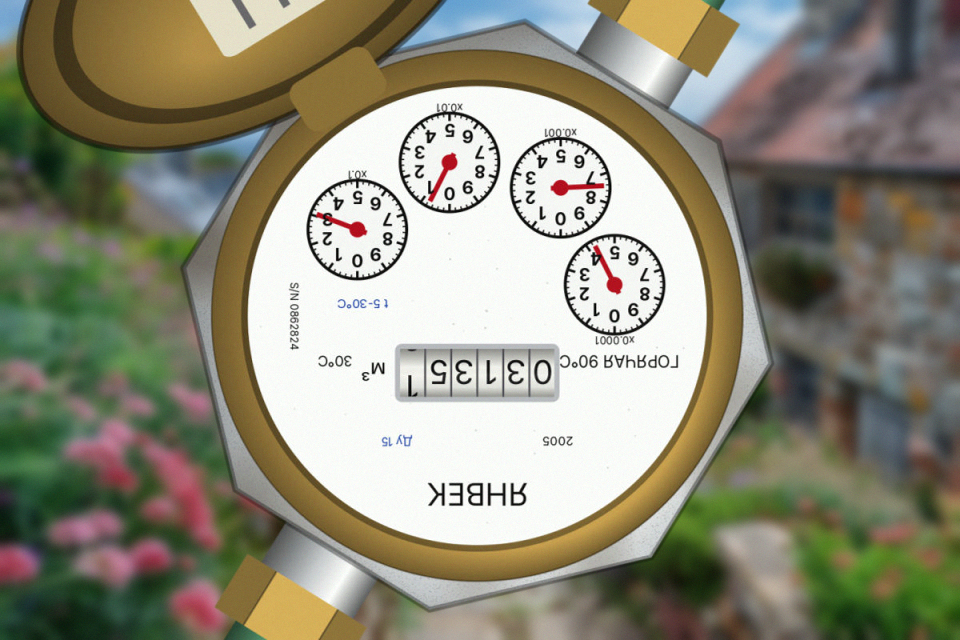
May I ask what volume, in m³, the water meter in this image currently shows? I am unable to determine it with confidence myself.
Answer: 31351.3074 m³
